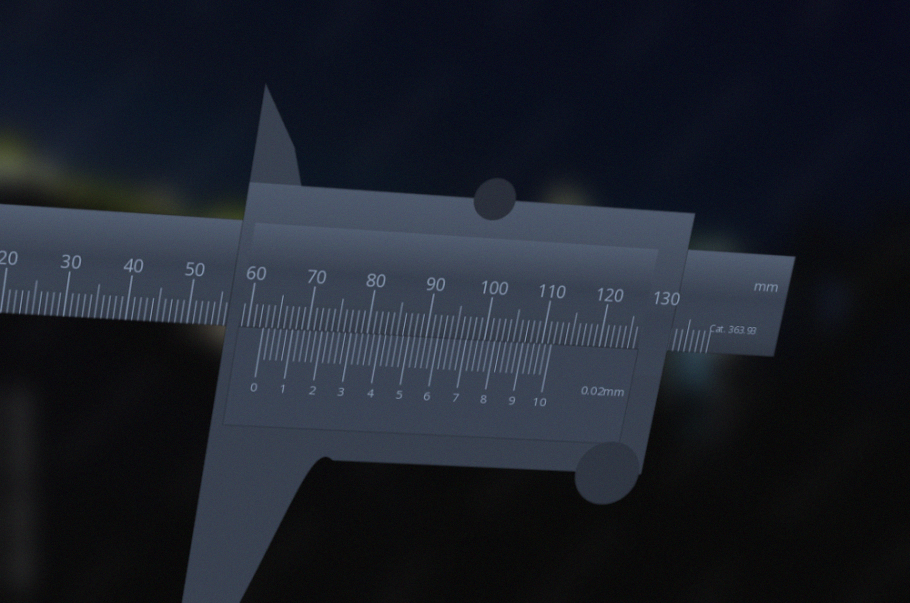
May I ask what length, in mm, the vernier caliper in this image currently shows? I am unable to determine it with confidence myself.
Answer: 62.6 mm
